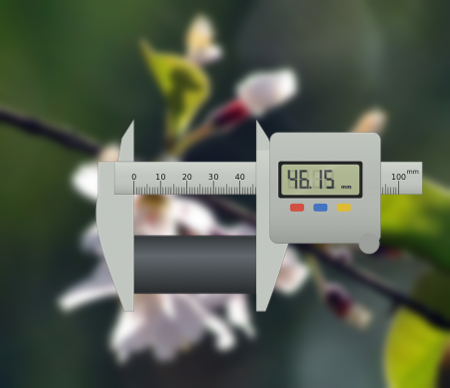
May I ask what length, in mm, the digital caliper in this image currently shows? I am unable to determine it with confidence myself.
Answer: 46.15 mm
